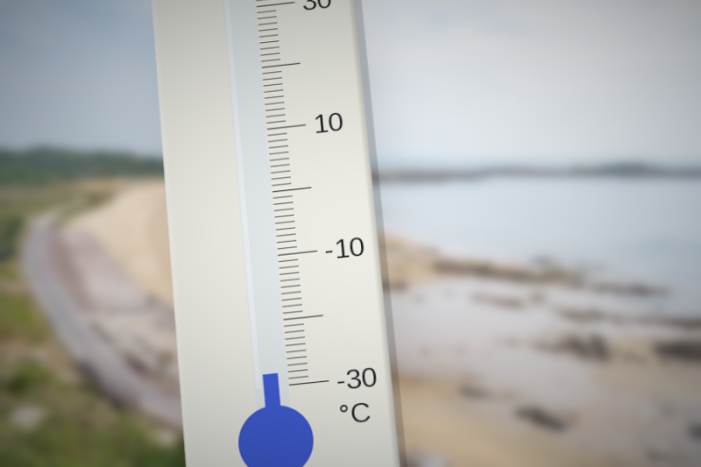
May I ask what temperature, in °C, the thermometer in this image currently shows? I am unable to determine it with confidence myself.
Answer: -28 °C
